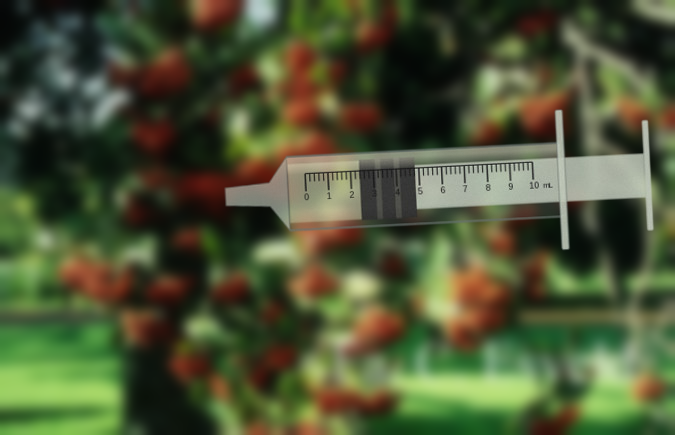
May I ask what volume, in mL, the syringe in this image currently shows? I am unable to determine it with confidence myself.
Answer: 2.4 mL
